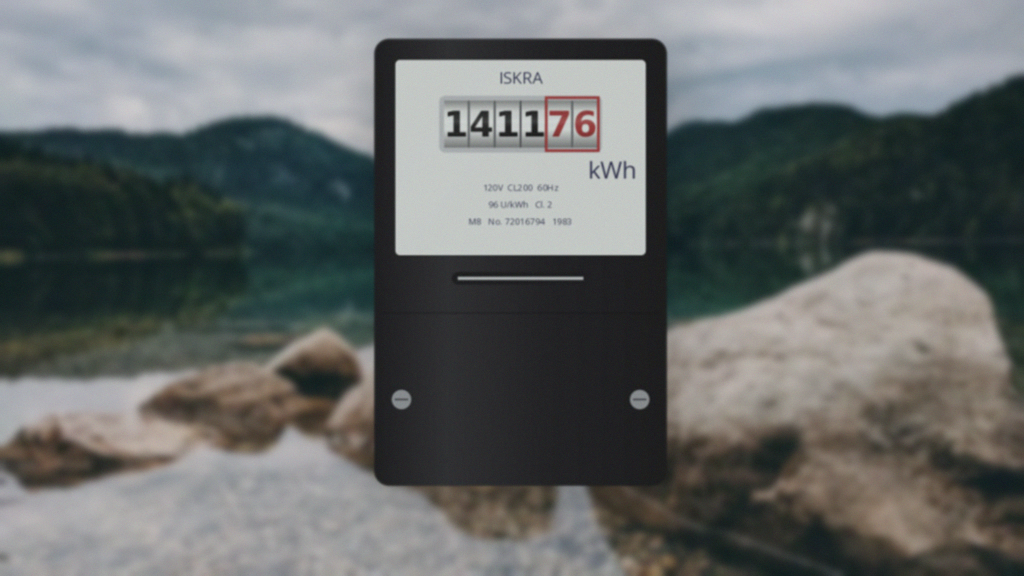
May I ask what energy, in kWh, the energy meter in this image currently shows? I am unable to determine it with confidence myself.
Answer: 1411.76 kWh
